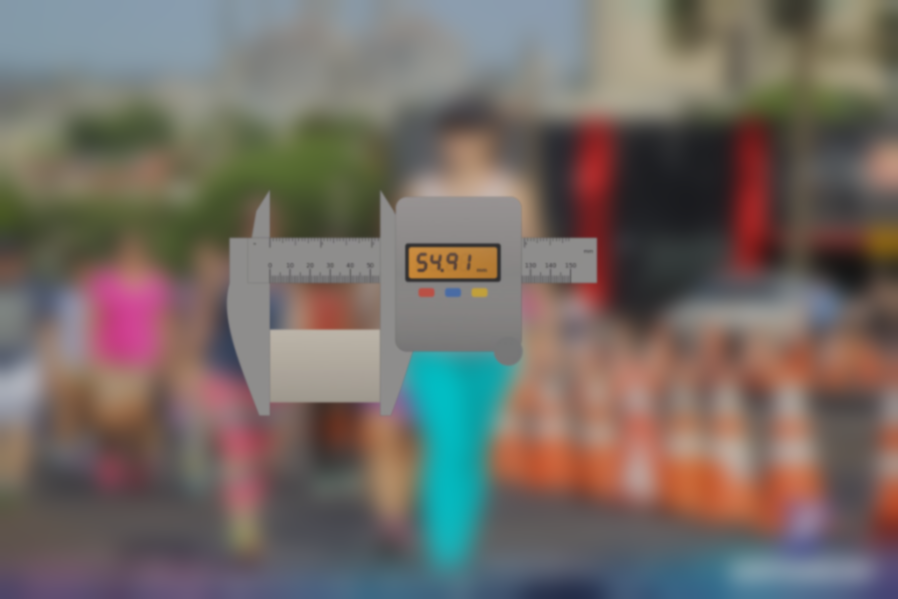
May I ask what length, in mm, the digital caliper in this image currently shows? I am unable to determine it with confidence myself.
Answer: 54.91 mm
